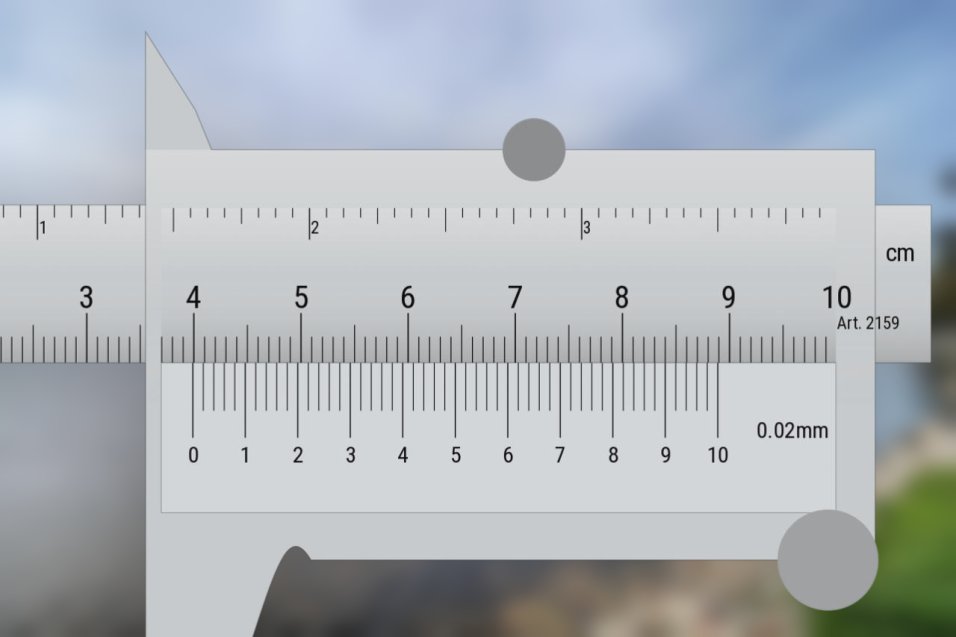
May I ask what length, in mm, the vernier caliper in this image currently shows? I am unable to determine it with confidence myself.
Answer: 39.9 mm
